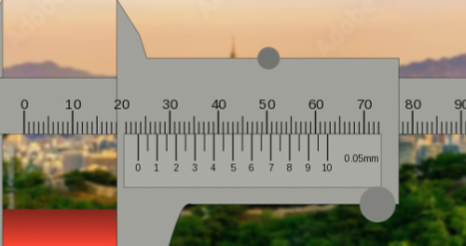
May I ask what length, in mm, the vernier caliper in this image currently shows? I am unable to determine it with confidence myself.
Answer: 23.5 mm
